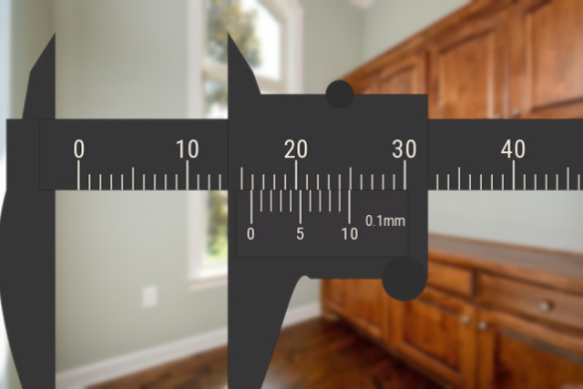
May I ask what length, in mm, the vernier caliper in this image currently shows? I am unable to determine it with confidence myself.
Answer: 15.9 mm
